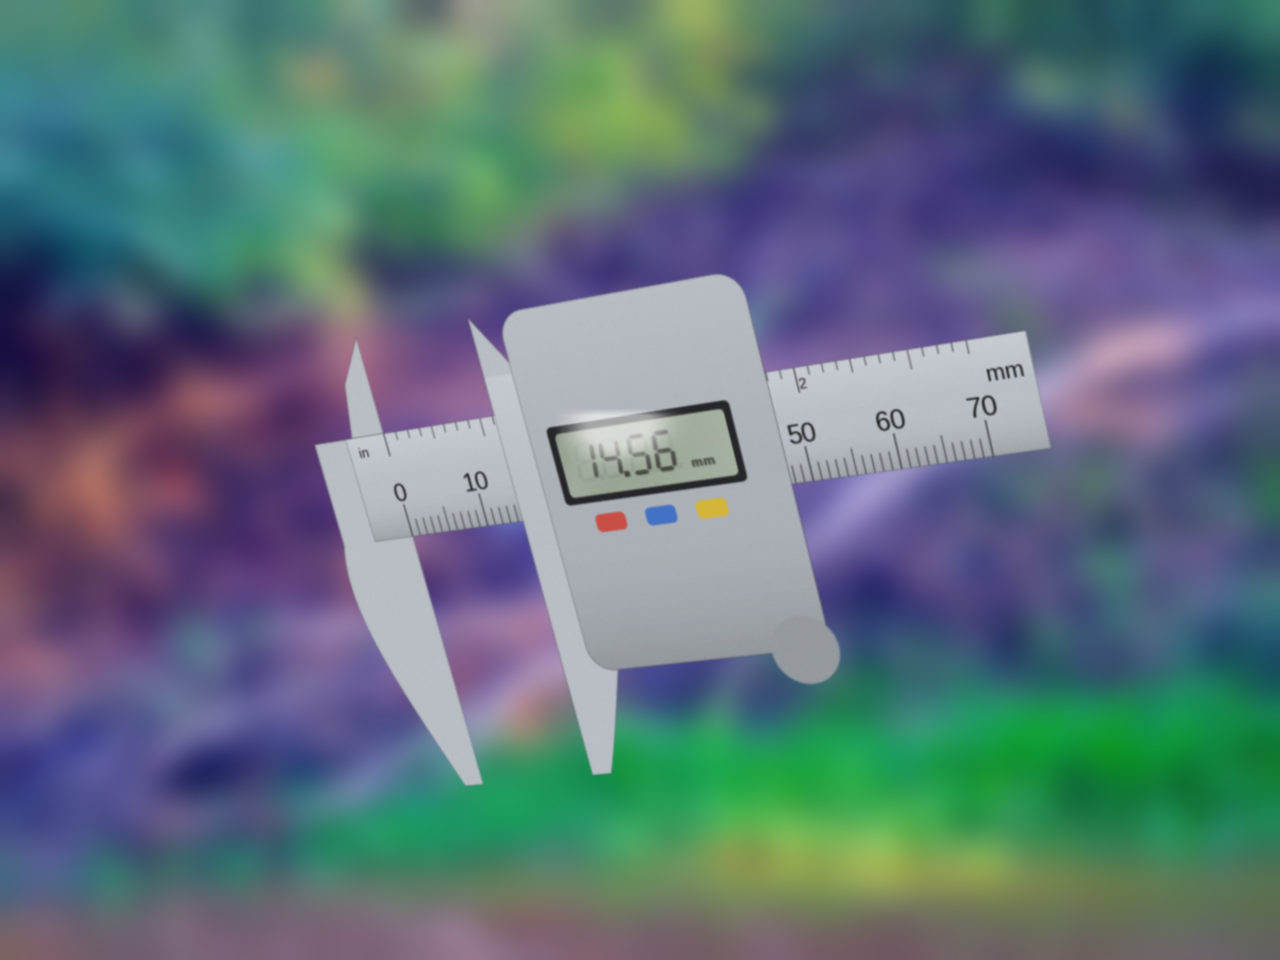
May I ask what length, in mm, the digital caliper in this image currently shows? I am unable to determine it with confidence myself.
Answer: 14.56 mm
